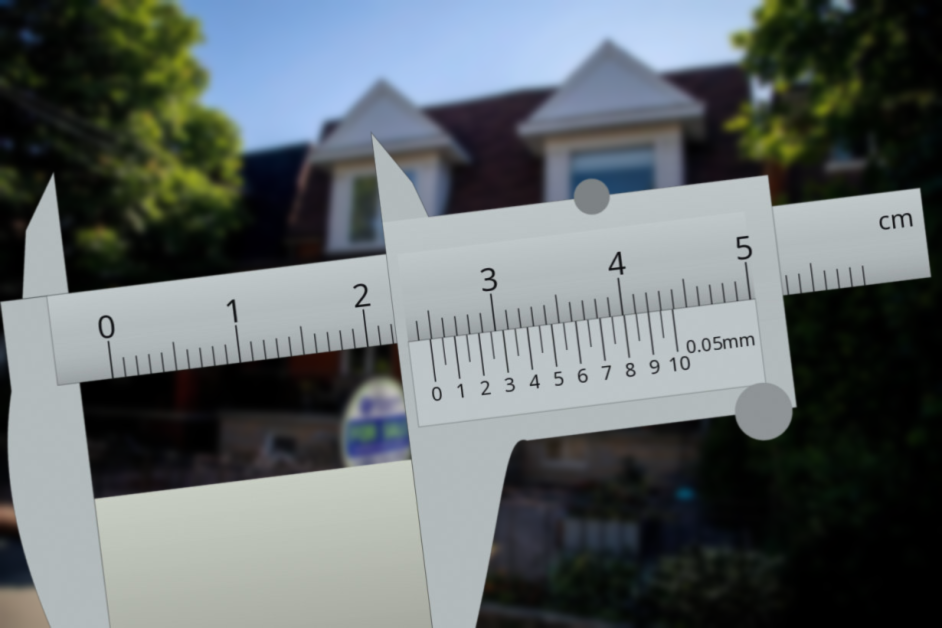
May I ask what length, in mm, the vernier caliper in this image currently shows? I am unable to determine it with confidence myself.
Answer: 24.9 mm
